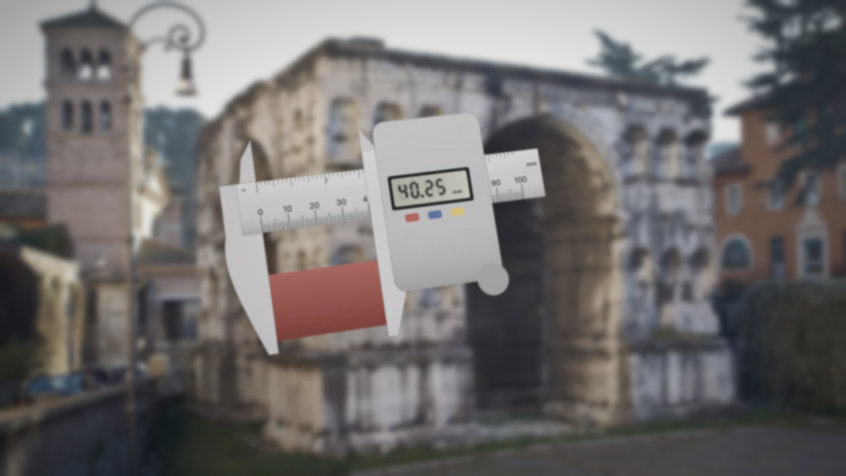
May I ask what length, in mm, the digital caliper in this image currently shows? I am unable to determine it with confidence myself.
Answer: 40.25 mm
